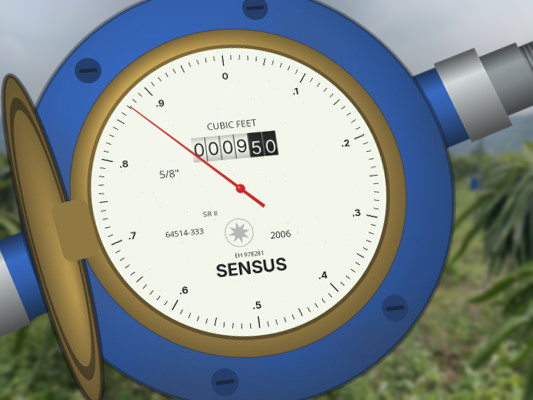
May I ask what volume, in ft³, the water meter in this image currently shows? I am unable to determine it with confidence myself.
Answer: 949.87 ft³
